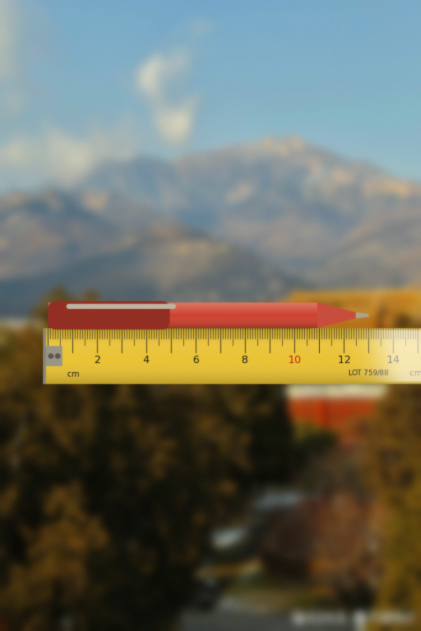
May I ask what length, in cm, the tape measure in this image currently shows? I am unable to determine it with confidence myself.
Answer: 13 cm
